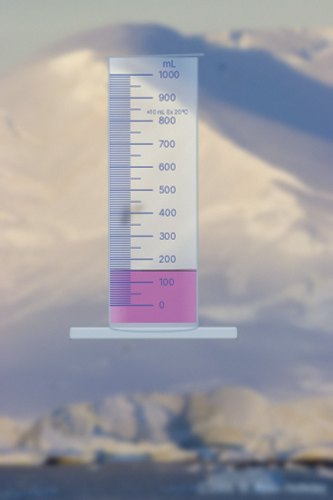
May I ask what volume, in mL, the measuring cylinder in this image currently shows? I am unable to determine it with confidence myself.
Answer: 150 mL
